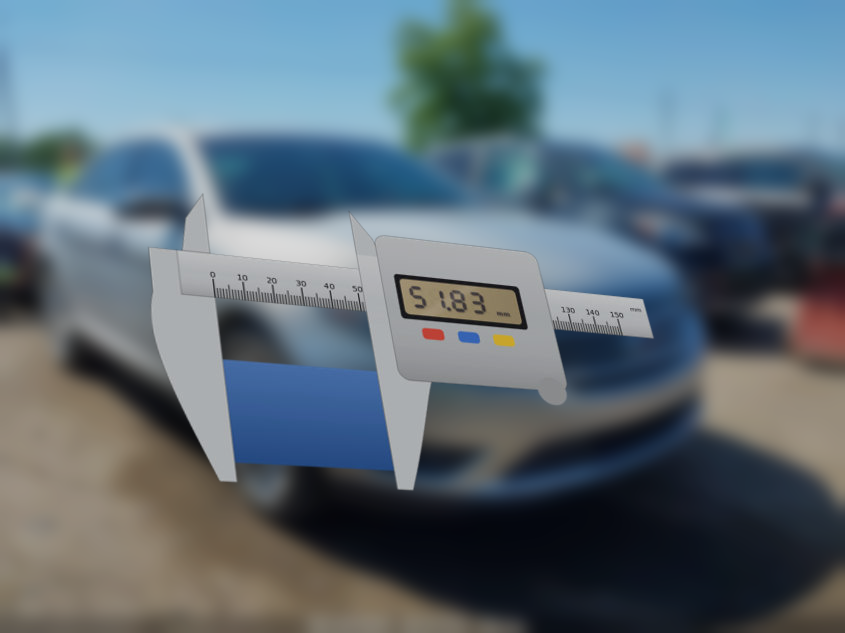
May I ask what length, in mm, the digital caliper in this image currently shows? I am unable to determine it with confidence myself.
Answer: 51.83 mm
